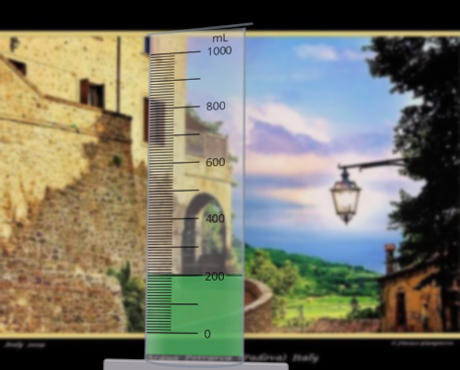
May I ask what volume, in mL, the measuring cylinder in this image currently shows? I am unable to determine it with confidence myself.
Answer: 200 mL
